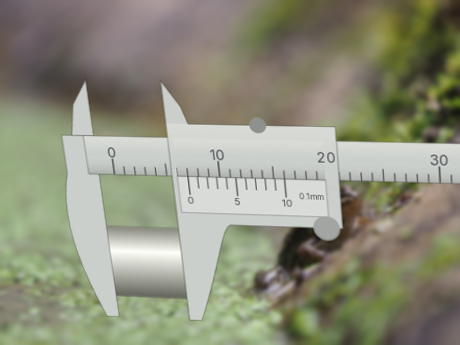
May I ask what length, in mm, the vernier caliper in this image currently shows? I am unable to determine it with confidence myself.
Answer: 7.0 mm
